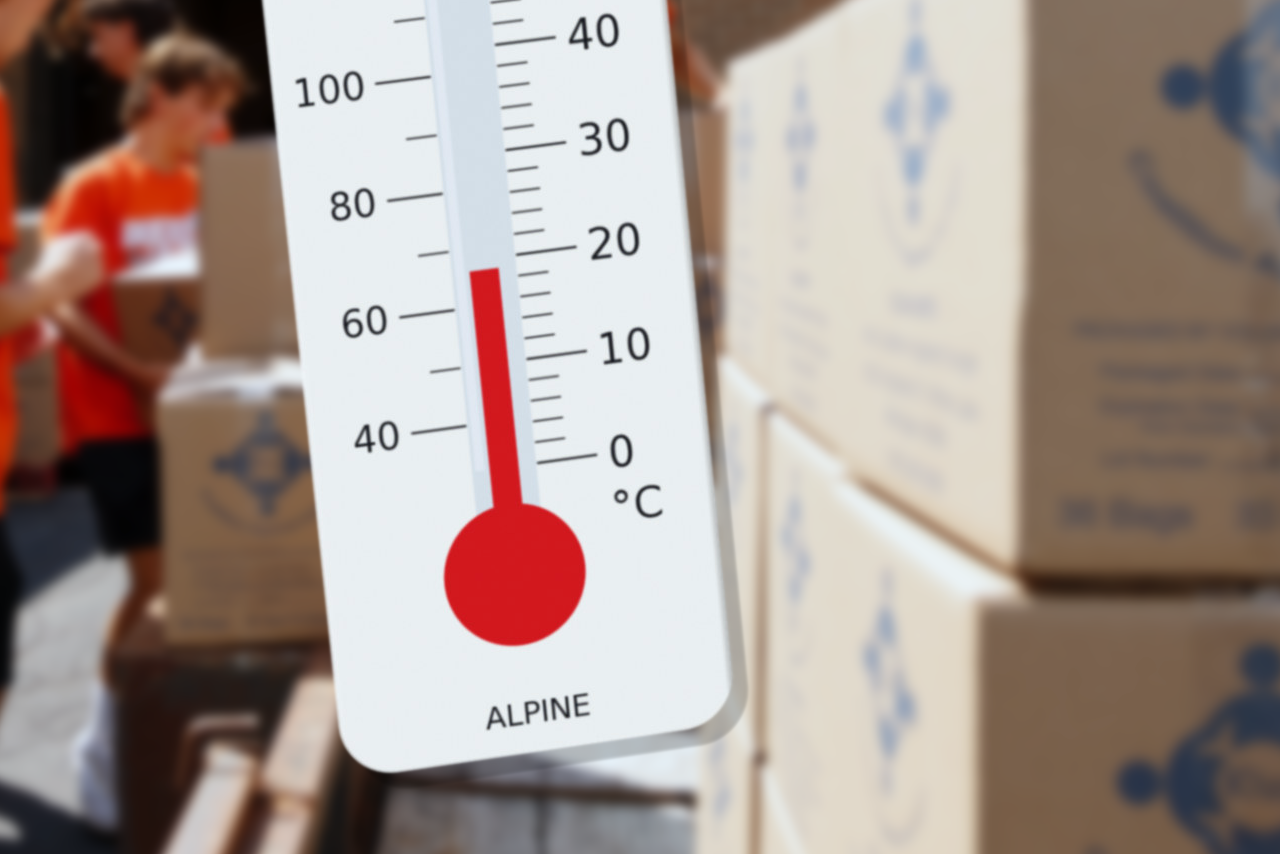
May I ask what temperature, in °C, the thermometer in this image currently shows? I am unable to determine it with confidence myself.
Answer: 19 °C
